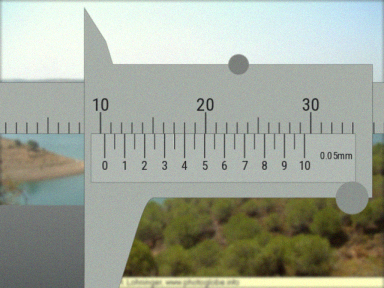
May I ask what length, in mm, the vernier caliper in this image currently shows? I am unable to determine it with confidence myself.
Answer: 10.4 mm
